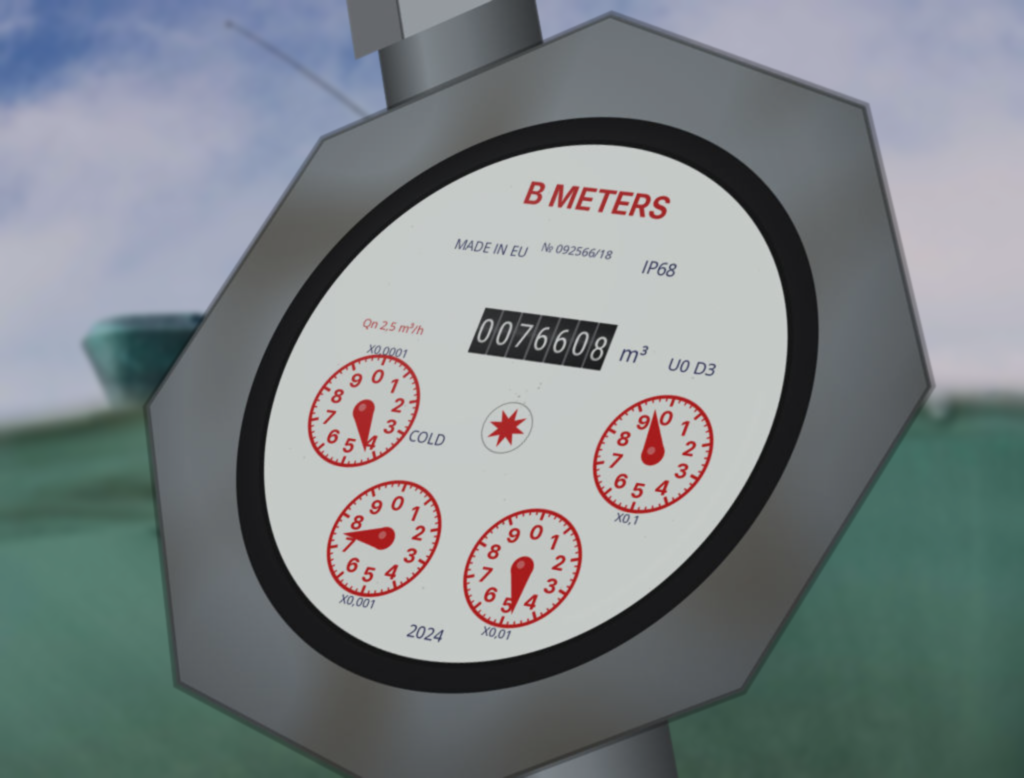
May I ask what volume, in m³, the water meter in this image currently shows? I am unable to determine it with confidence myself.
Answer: 76607.9474 m³
